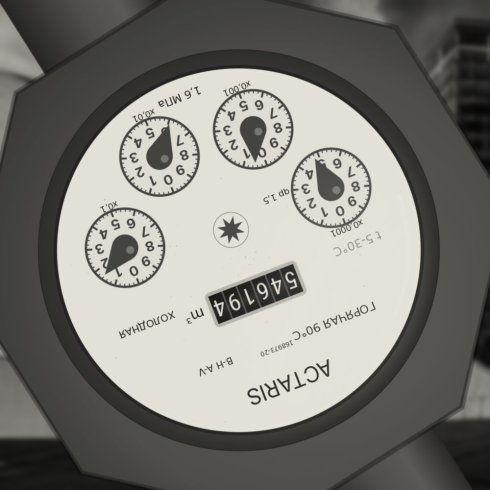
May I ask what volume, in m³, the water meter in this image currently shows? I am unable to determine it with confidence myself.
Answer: 546194.1604 m³
